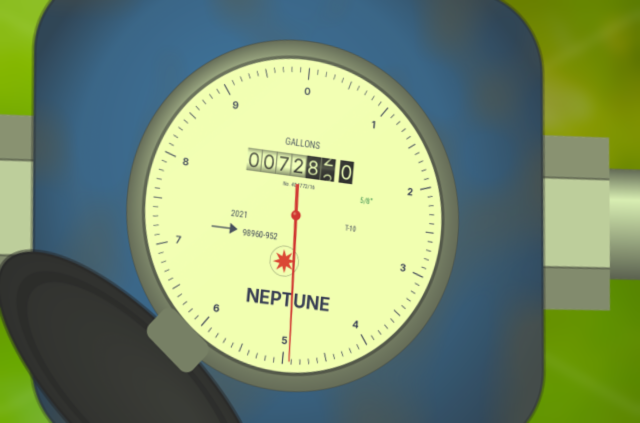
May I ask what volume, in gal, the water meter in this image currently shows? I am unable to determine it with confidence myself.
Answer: 72824.9 gal
